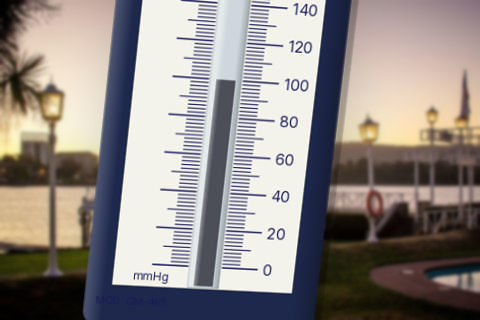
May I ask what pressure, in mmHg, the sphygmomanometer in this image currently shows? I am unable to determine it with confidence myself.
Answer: 100 mmHg
